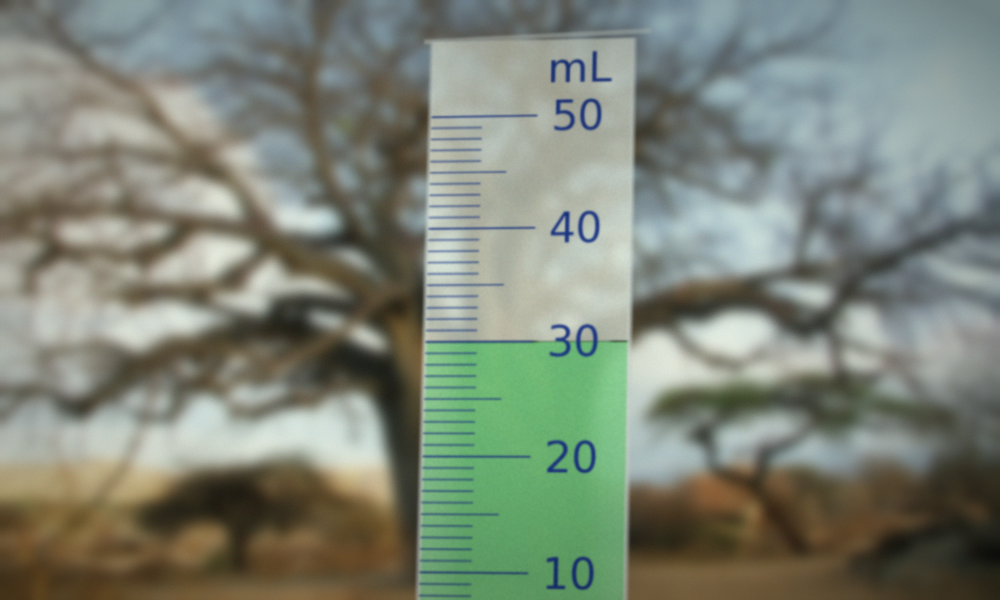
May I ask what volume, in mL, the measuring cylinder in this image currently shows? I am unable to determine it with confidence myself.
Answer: 30 mL
